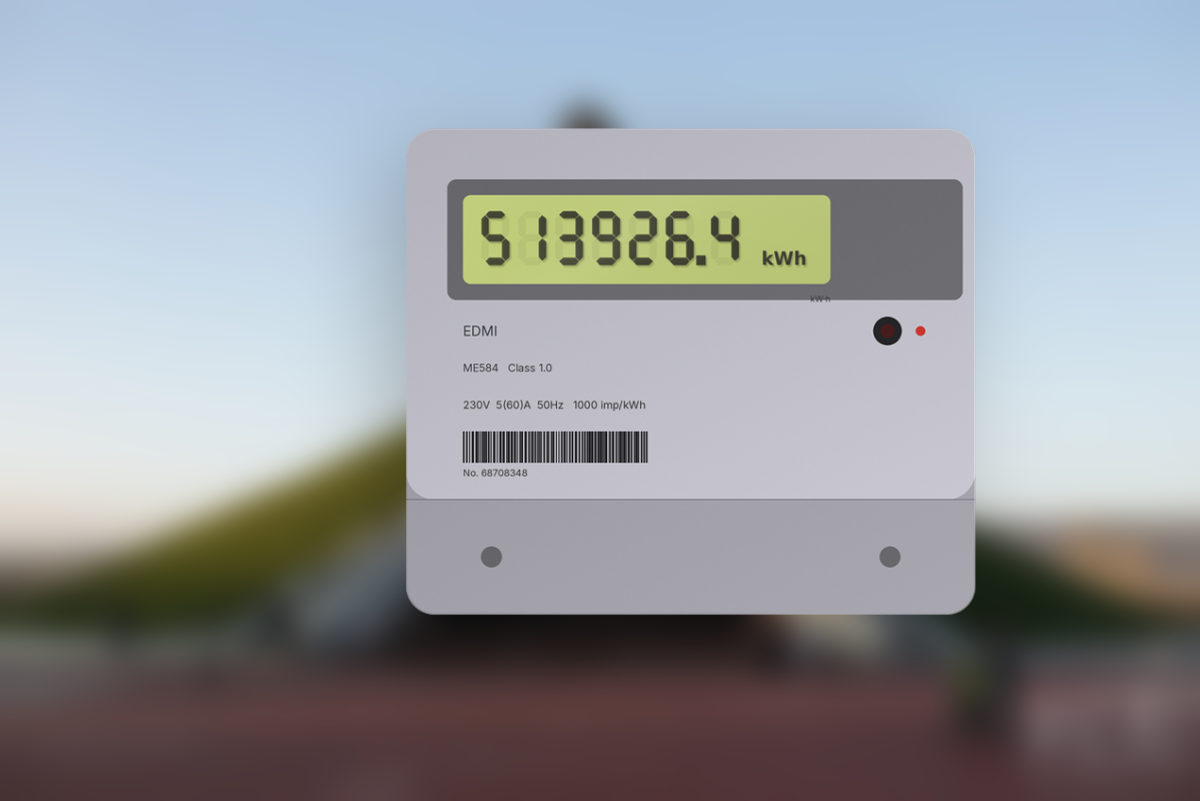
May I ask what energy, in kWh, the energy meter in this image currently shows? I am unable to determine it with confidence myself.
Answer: 513926.4 kWh
